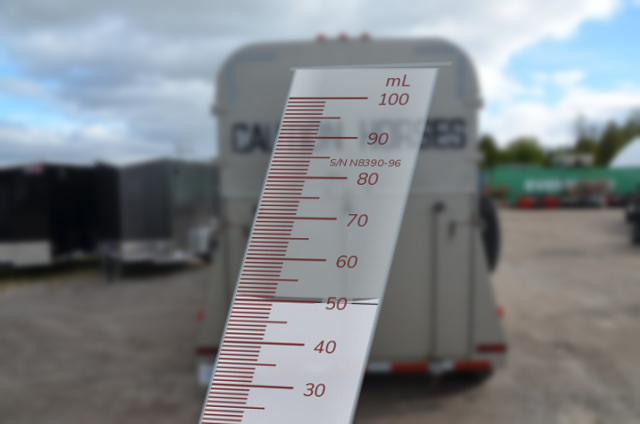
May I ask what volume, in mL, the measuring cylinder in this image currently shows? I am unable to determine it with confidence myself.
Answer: 50 mL
